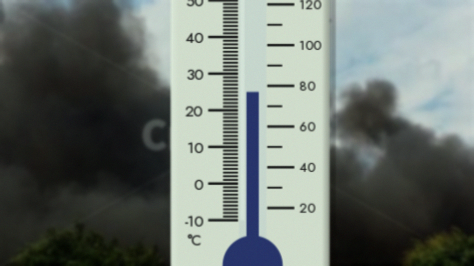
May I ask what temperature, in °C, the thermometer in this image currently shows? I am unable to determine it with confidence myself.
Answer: 25 °C
